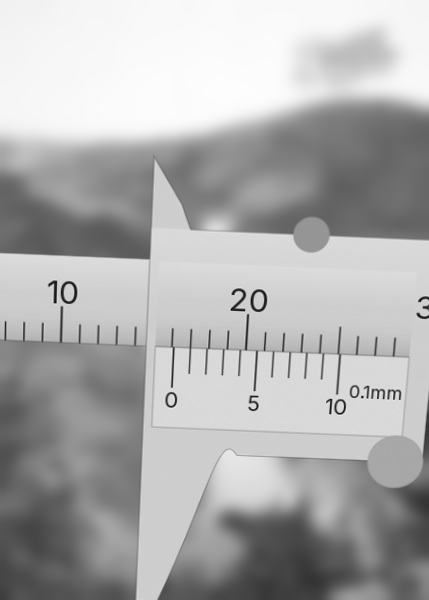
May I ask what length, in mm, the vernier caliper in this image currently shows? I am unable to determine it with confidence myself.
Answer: 16.1 mm
